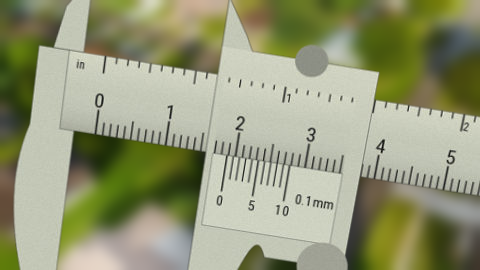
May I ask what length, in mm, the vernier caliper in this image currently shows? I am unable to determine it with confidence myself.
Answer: 18.8 mm
